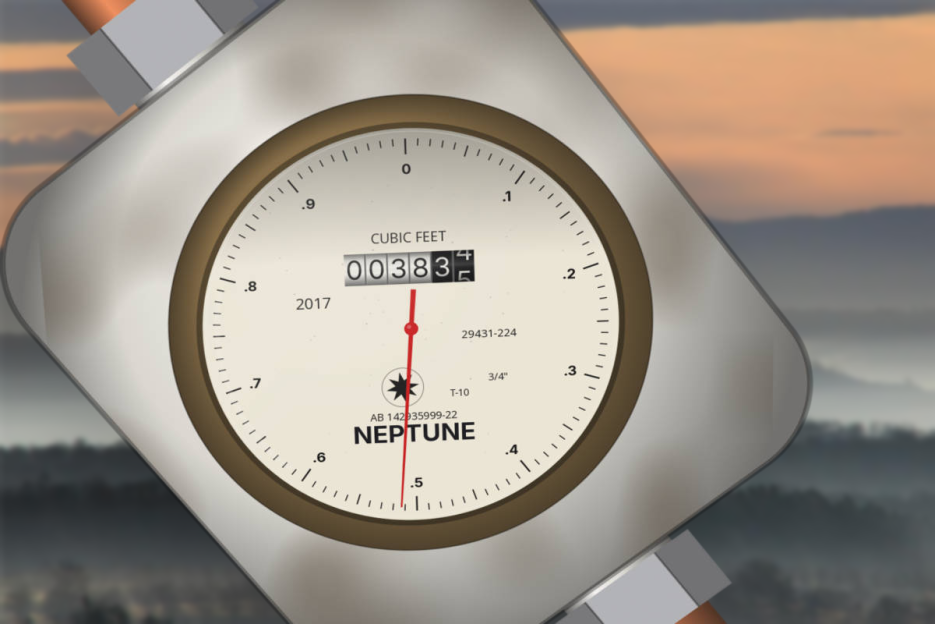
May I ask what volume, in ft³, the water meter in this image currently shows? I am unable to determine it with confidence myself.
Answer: 3834.51 ft³
